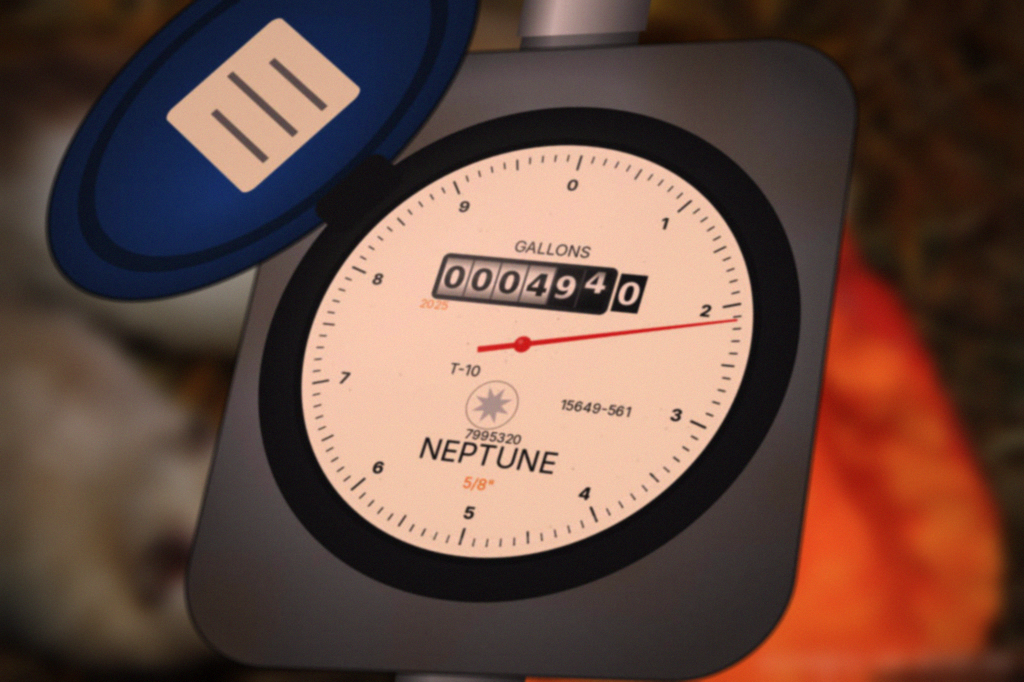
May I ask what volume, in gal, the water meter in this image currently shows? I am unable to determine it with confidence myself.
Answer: 4942.1 gal
